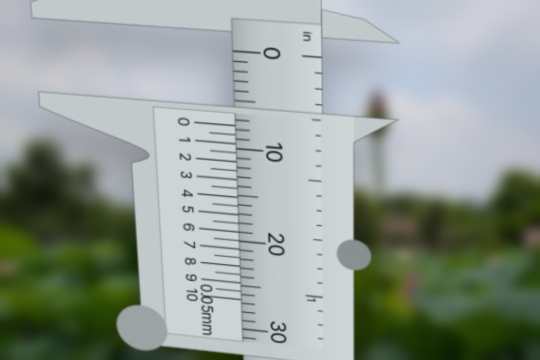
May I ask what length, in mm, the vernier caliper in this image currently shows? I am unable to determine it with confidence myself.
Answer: 7.6 mm
